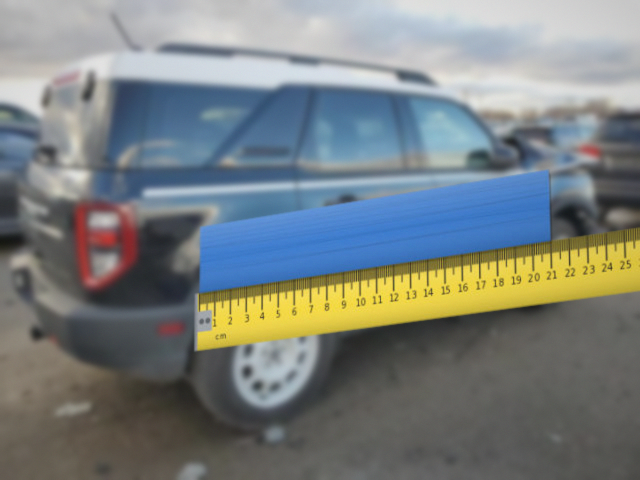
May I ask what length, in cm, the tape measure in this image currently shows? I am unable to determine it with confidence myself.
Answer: 21 cm
